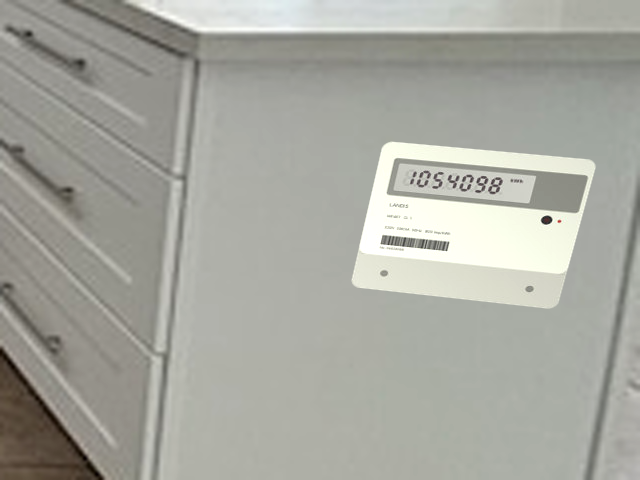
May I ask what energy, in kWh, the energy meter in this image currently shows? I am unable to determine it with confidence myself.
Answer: 1054098 kWh
